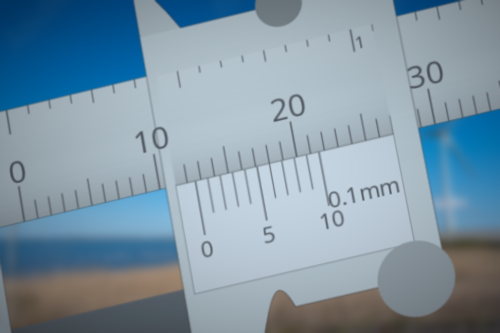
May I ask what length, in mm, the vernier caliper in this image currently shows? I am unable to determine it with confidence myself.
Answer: 12.6 mm
